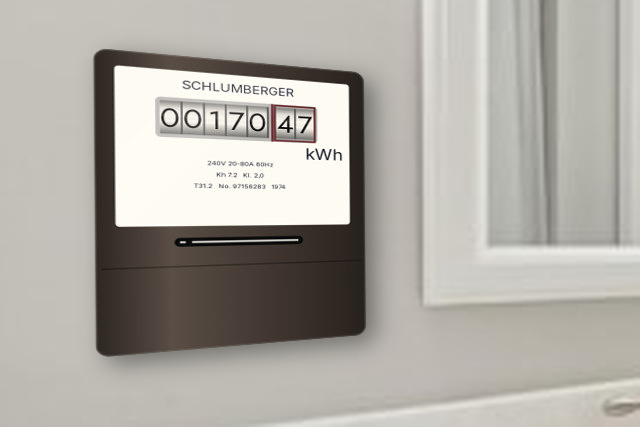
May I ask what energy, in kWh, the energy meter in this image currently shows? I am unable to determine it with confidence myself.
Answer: 170.47 kWh
